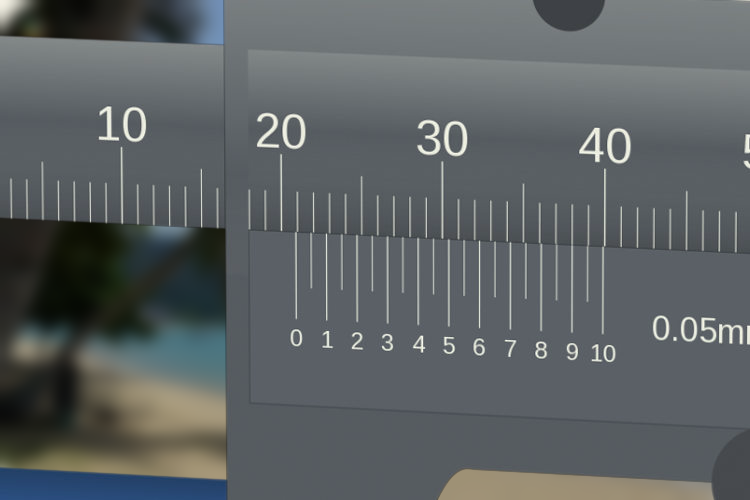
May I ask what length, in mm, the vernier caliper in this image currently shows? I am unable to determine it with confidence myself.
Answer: 20.9 mm
